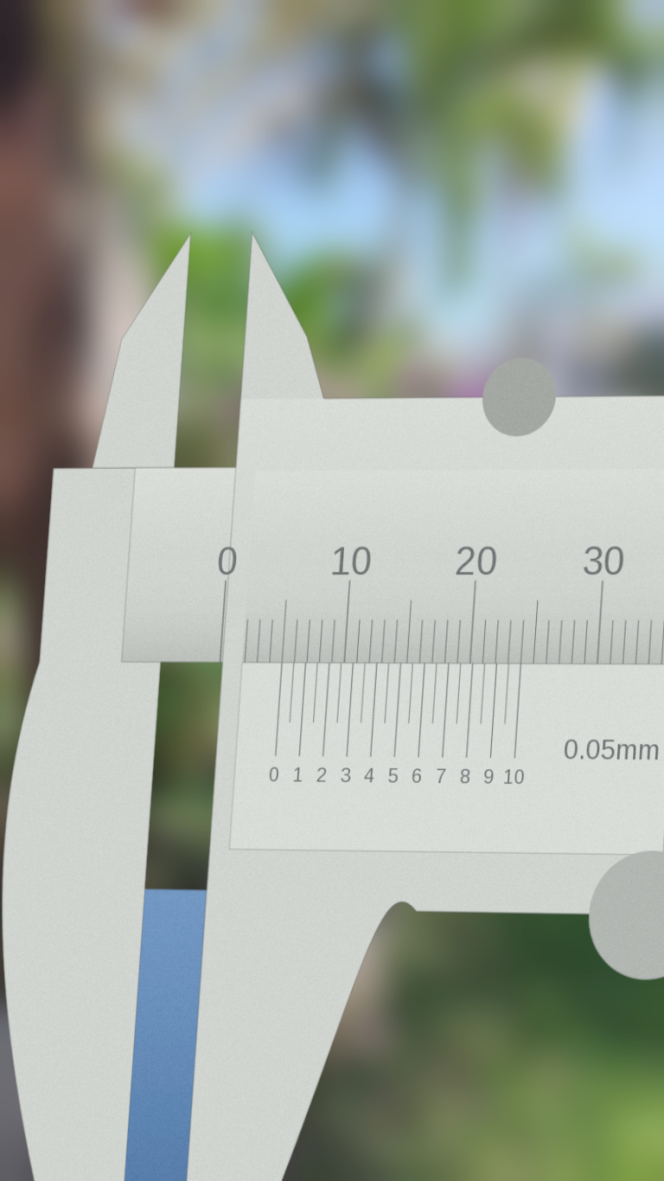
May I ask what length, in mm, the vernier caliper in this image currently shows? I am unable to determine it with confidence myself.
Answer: 5.0 mm
